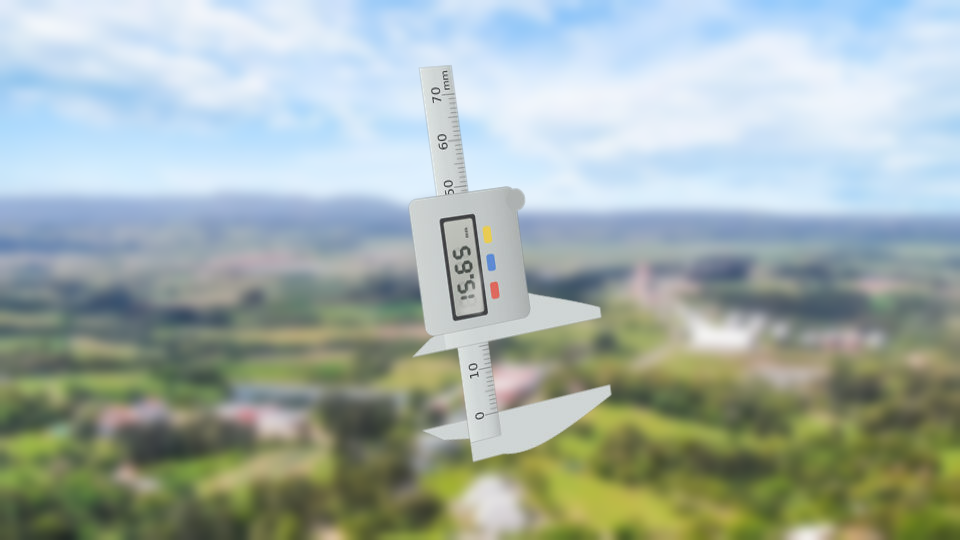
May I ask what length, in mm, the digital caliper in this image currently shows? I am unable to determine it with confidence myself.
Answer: 15.65 mm
